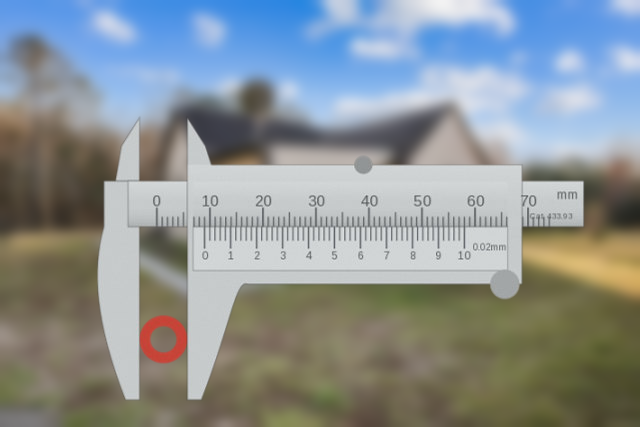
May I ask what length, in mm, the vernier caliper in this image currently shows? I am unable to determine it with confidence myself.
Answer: 9.0 mm
